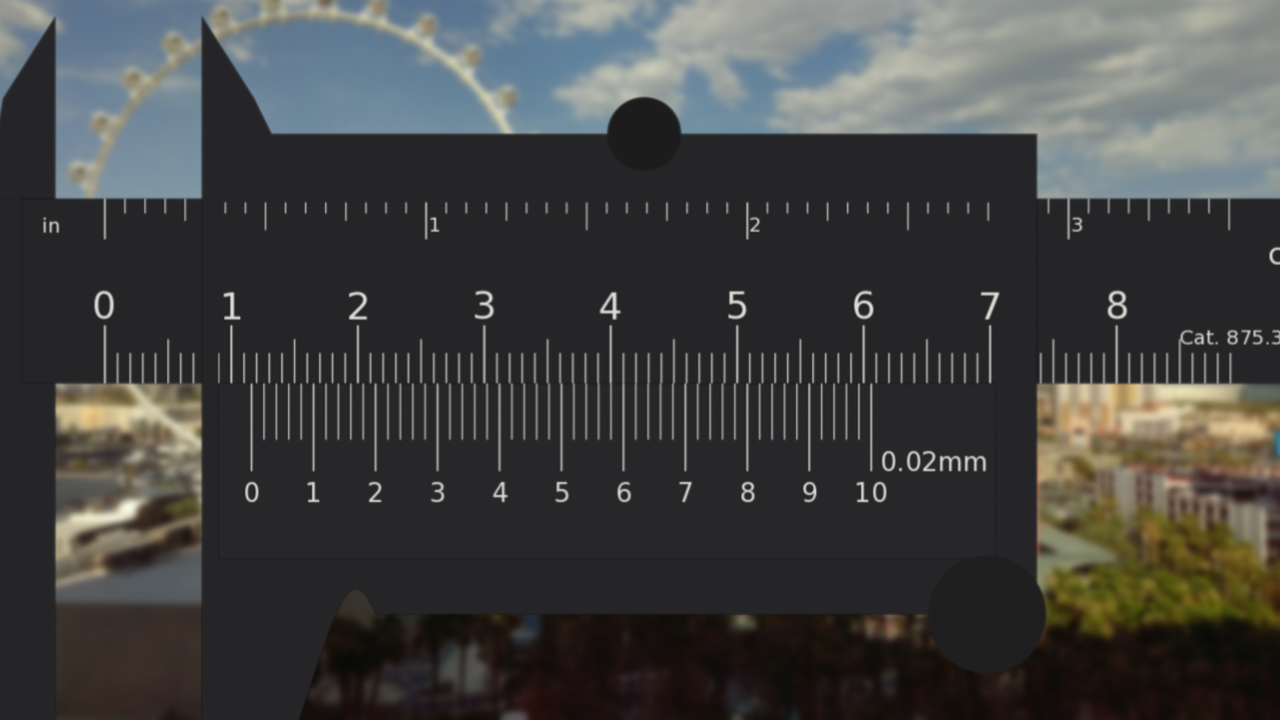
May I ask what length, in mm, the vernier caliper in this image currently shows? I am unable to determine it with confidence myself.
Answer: 11.6 mm
